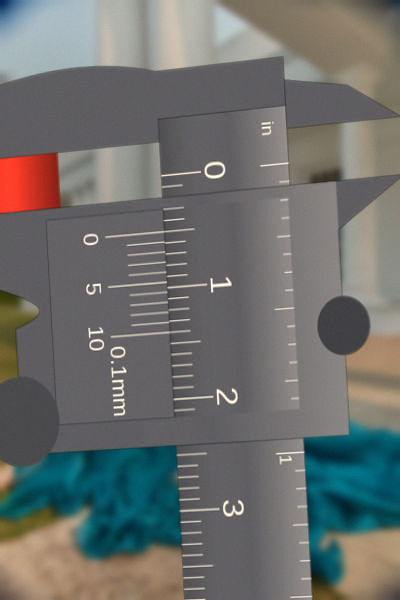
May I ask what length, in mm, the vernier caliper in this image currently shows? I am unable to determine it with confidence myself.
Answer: 5.0 mm
